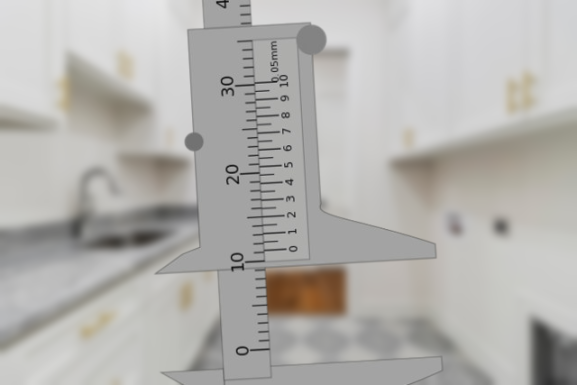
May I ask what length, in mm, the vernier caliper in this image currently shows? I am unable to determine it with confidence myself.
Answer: 11.2 mm
